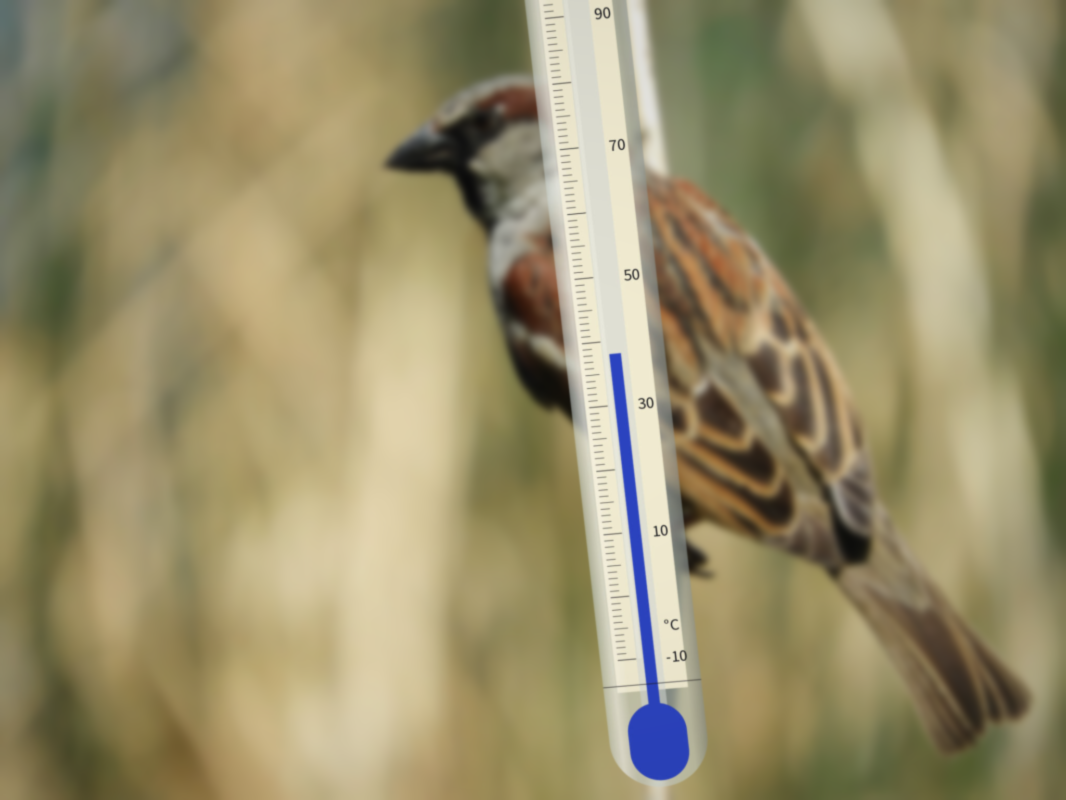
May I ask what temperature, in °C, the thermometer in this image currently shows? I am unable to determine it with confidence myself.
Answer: 38 °C
